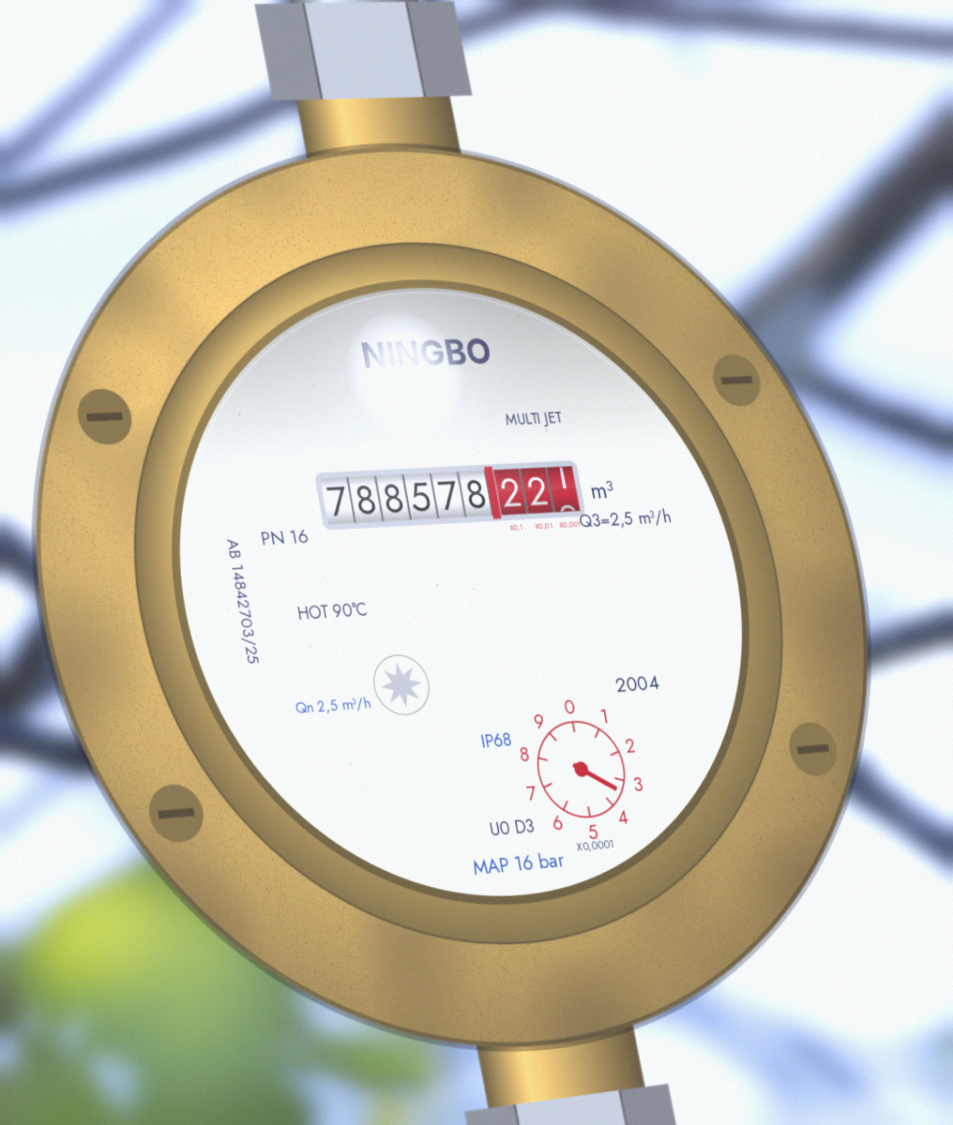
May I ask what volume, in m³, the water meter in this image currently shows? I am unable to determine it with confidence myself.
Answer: 788578.2213 m³
